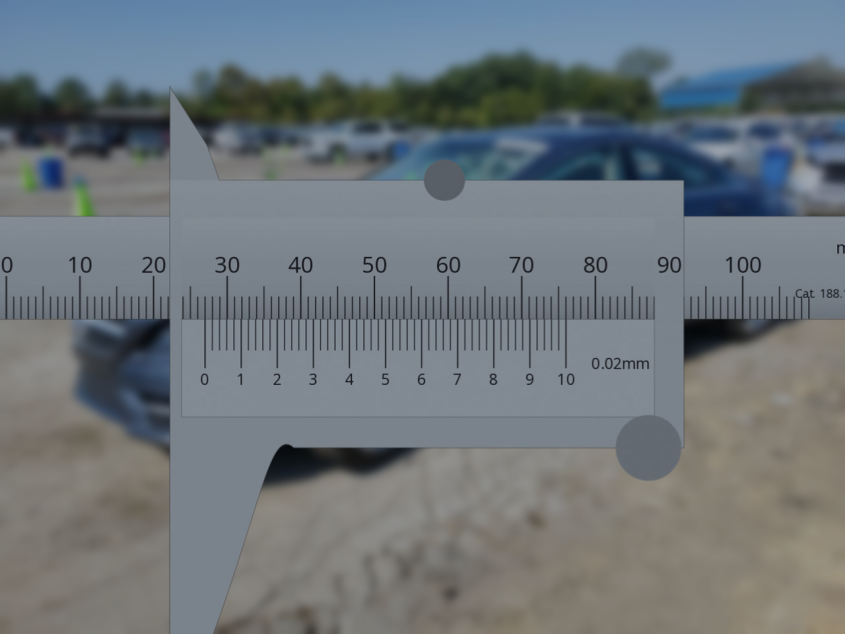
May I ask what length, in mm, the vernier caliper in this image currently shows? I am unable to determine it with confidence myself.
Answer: 27.0 mm
